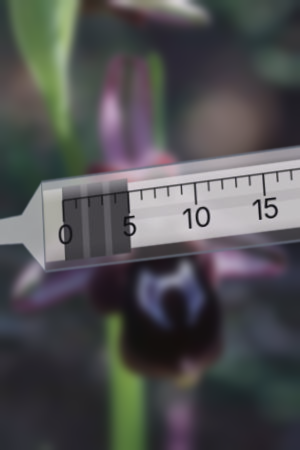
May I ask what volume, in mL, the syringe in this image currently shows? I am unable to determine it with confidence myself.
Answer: 0 mL
